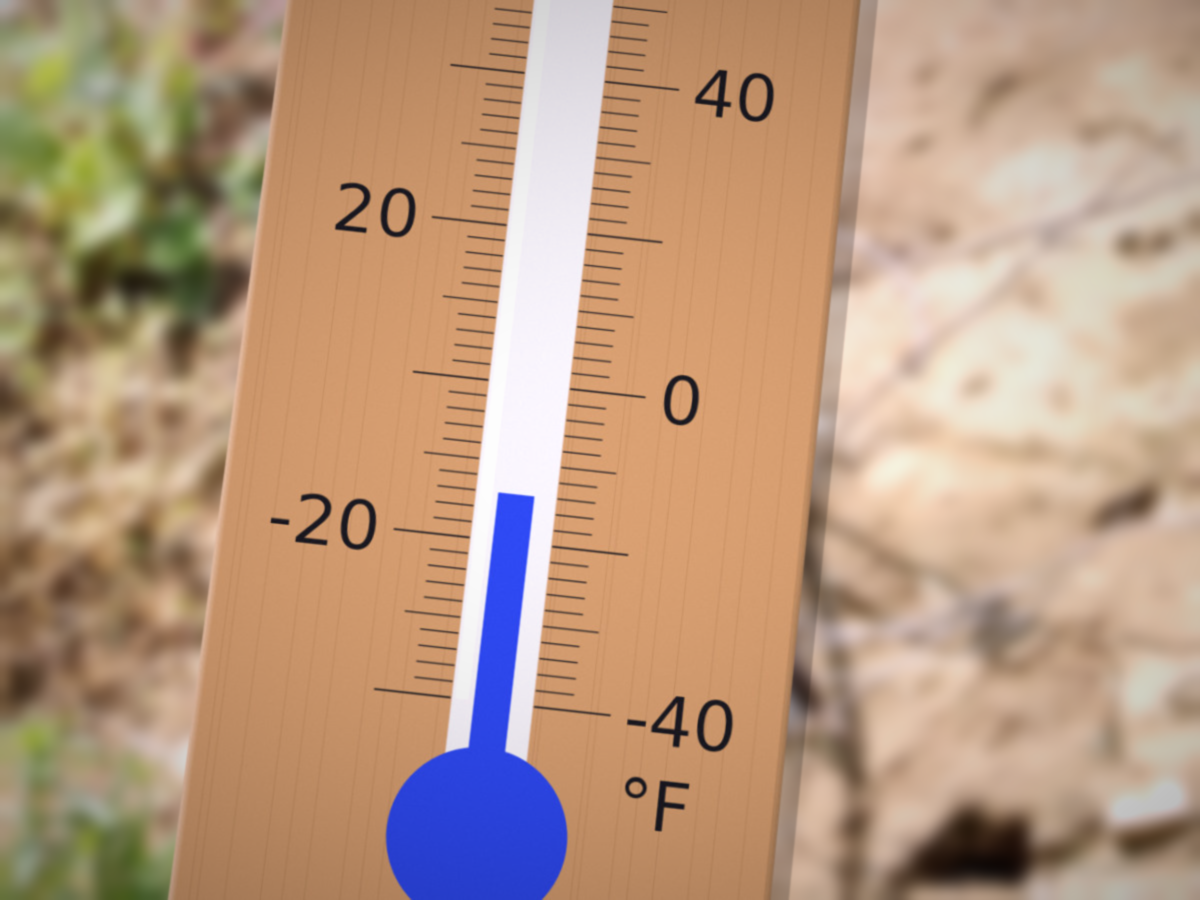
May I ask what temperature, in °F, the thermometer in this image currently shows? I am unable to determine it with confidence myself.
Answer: -14 °F
